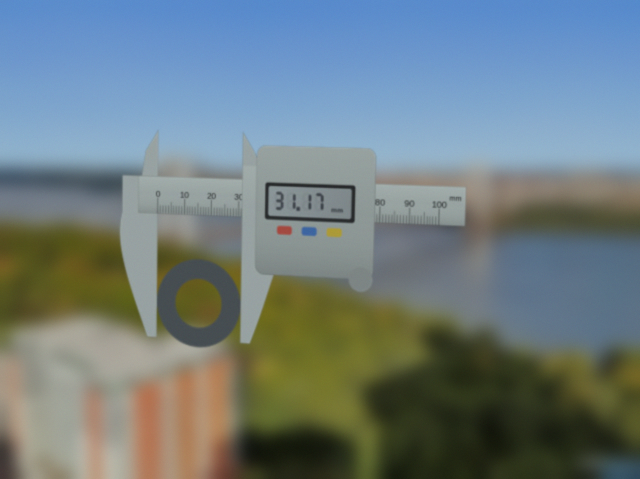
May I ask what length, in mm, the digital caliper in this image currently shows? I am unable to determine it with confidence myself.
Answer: 31.17 mm
